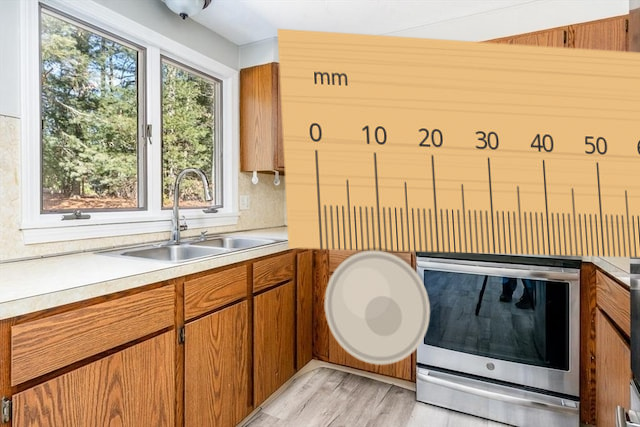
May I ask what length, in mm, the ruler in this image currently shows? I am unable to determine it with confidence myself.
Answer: 18 mm
